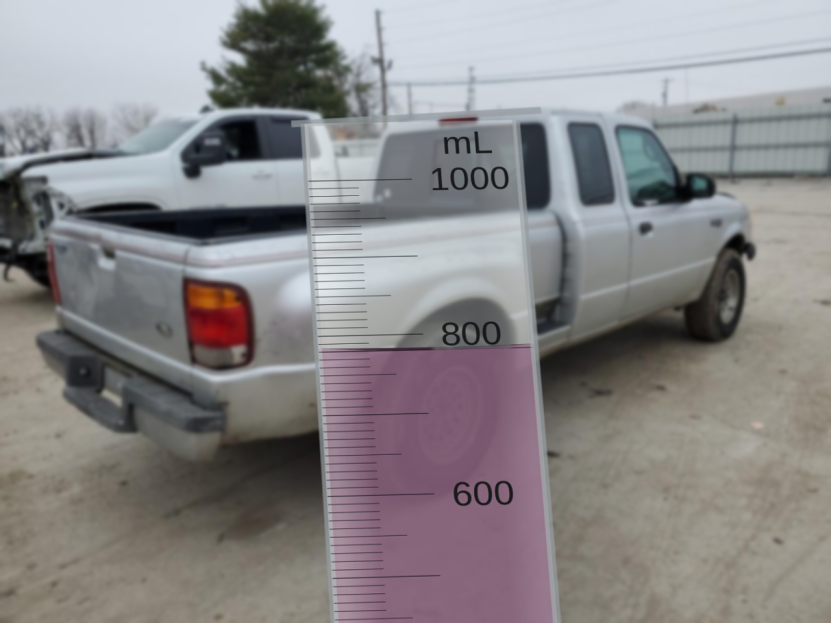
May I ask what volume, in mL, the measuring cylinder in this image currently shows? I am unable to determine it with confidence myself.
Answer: 780 mL
